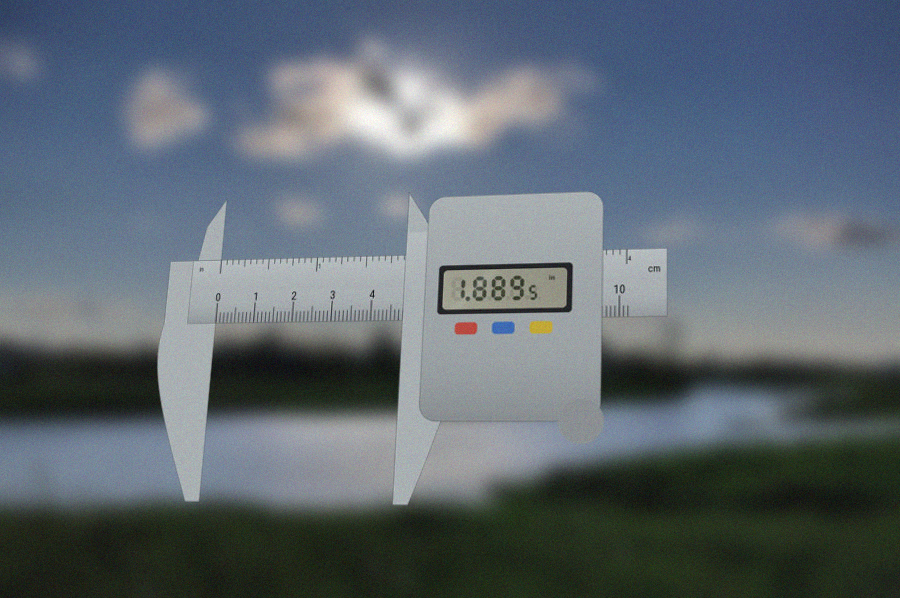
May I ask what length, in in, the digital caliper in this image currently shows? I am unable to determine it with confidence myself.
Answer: 1.8895 in
